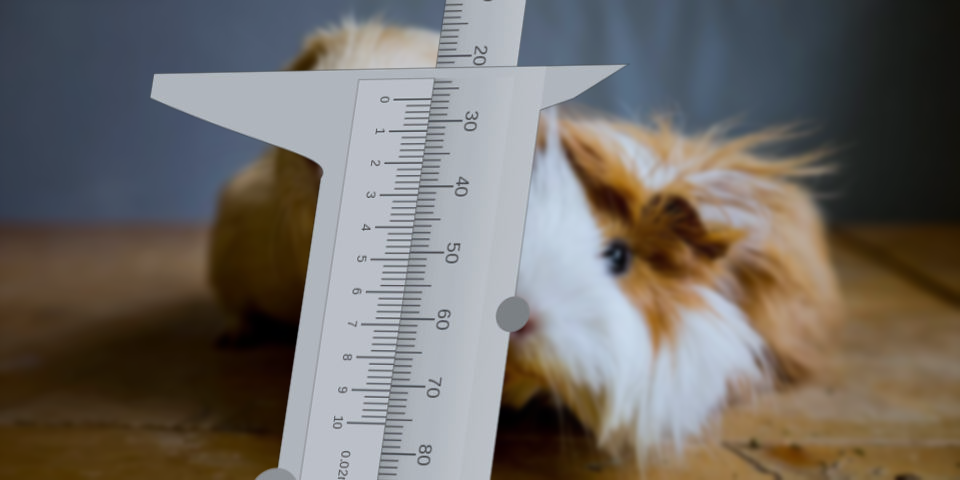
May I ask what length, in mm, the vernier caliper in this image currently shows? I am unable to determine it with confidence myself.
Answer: 26.6 mm
